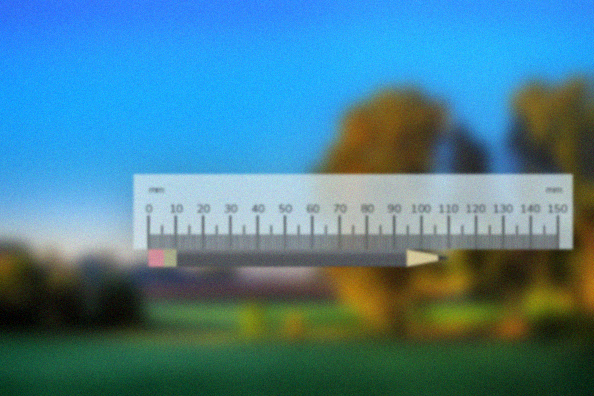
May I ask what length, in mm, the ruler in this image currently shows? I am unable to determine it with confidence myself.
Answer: 110 mm
